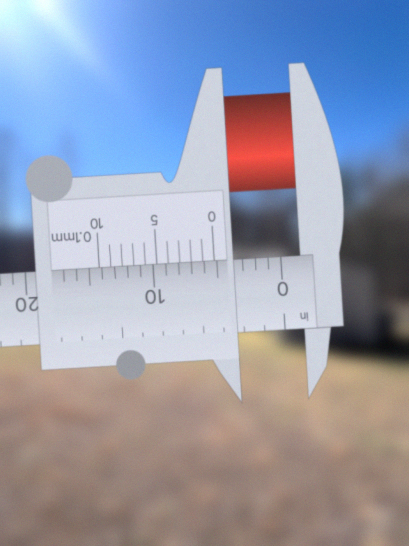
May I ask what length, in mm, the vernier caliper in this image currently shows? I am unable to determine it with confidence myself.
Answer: 5.2 mm
